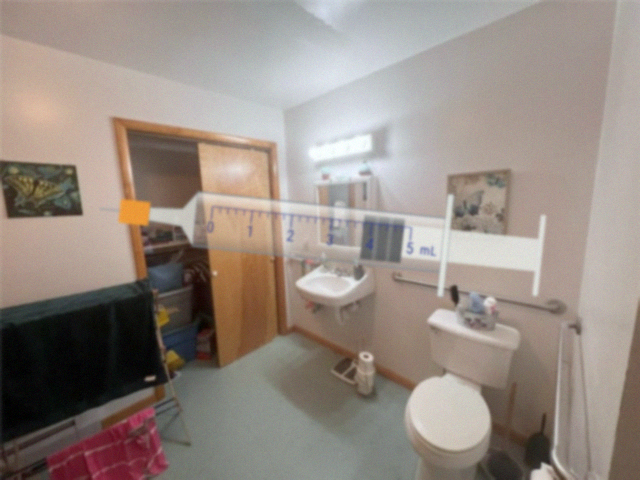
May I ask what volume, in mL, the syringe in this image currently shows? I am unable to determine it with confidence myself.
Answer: 3.8 mL
